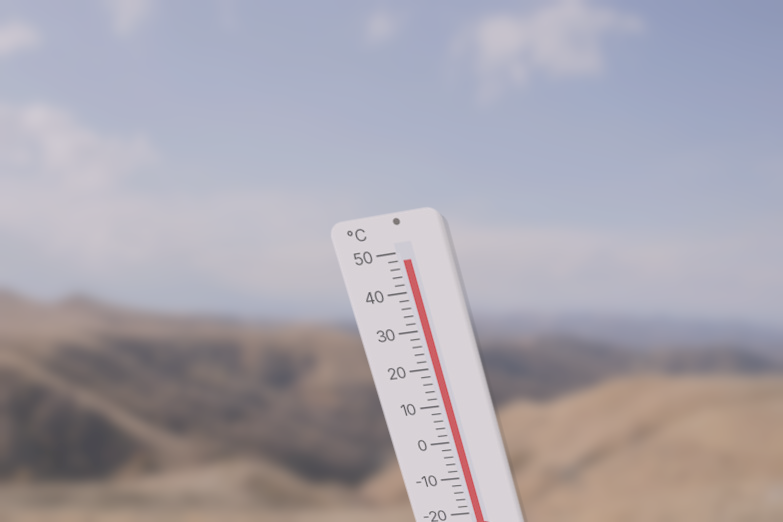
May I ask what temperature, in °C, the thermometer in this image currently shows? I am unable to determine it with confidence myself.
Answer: 48 °C
